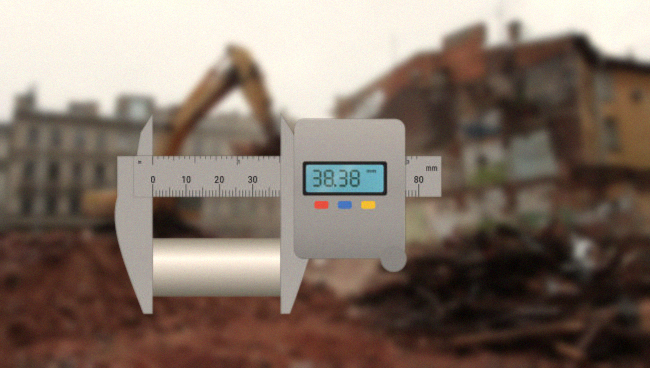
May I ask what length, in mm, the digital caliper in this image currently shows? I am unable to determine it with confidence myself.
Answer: 38.38 mm
